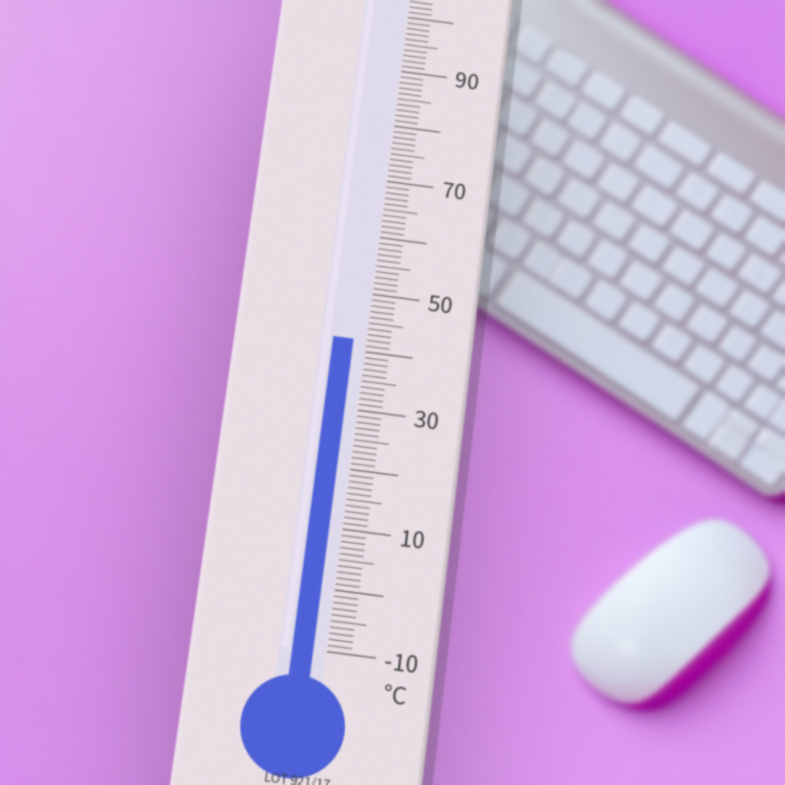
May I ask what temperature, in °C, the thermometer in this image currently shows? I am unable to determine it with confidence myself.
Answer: 42 °C
